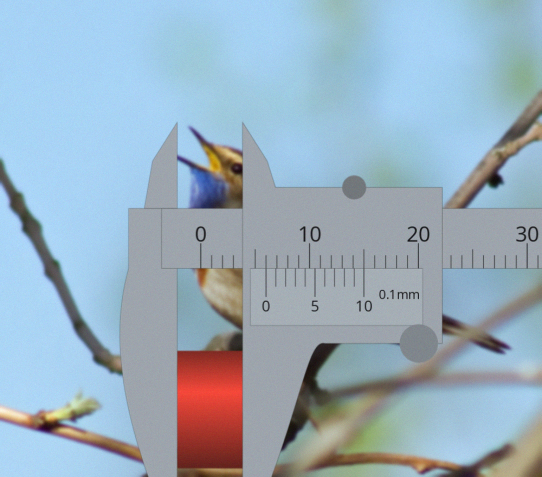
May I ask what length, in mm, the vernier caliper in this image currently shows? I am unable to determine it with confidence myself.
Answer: 6.0 mm
